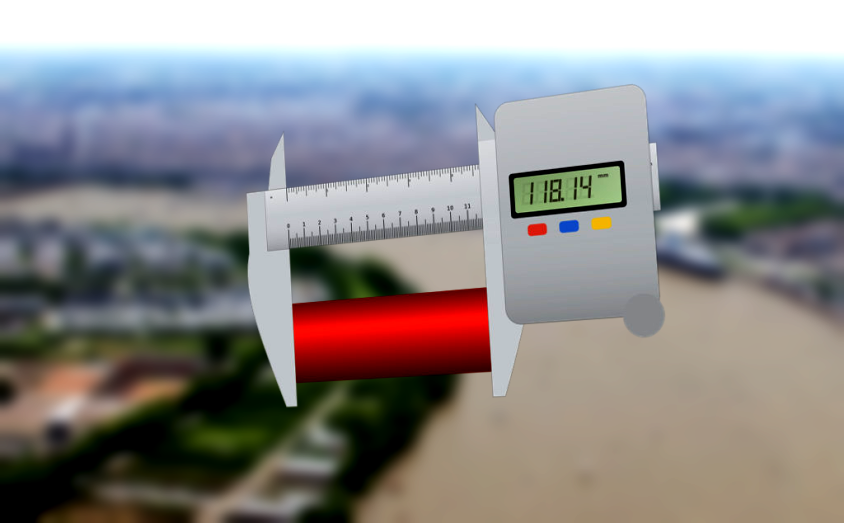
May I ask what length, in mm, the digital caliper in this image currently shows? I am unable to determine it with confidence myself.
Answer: 118.14 mm
